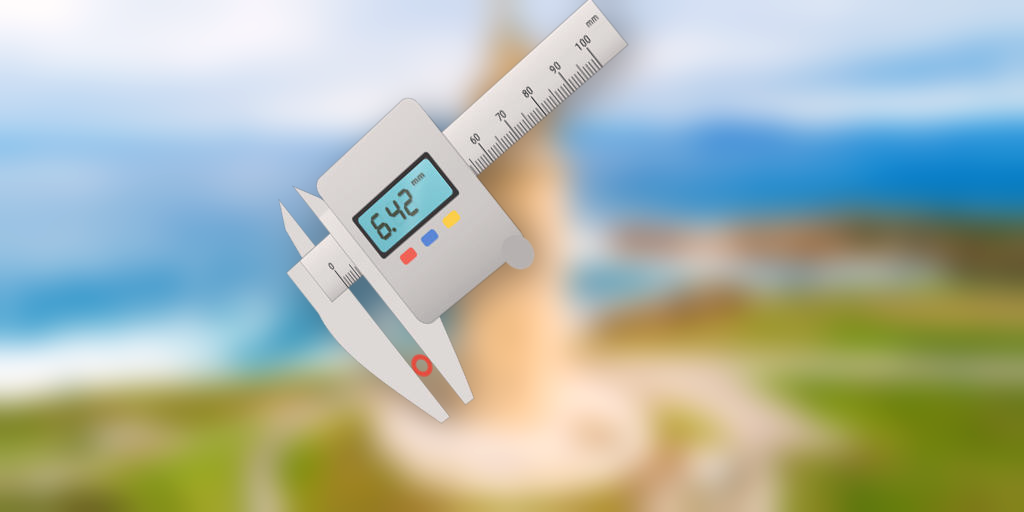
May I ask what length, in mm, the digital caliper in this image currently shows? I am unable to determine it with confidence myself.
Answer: 6.42 mm
